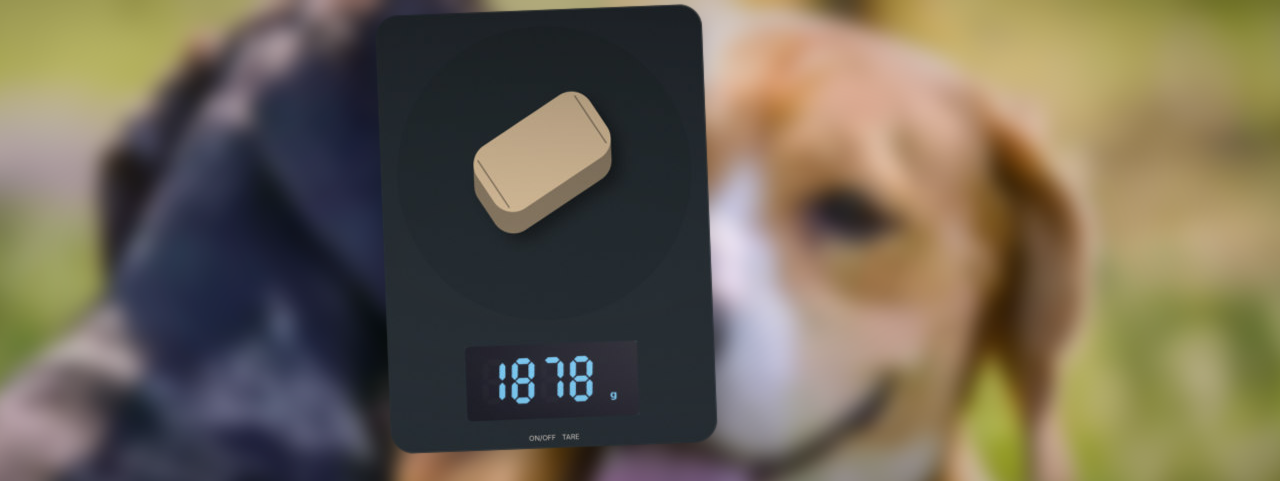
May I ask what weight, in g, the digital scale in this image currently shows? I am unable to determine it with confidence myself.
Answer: 1878 g
